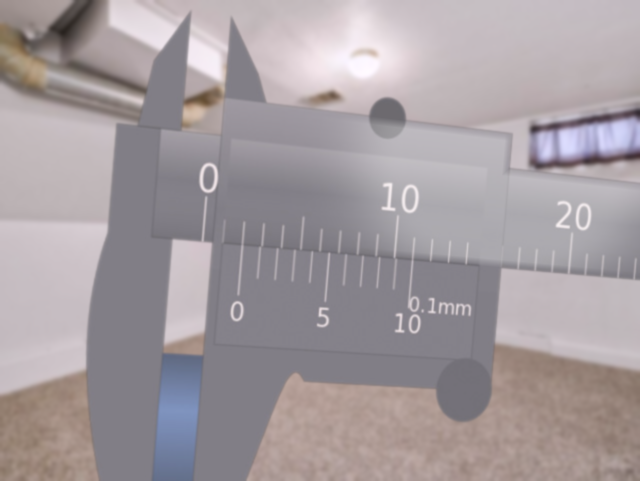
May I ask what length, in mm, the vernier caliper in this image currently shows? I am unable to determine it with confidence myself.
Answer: 2.0 mm
